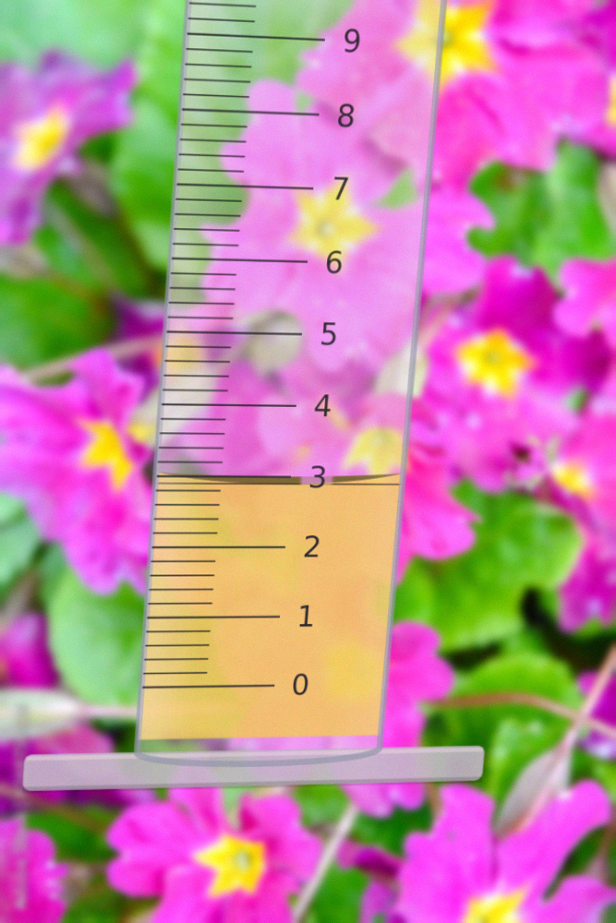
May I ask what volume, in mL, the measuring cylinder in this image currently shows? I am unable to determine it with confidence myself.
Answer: 2.9 mL
